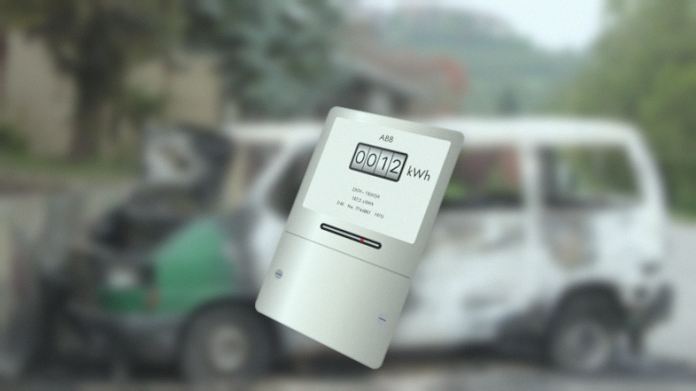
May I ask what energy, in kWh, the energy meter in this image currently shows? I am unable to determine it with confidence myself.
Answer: 12 kWh
